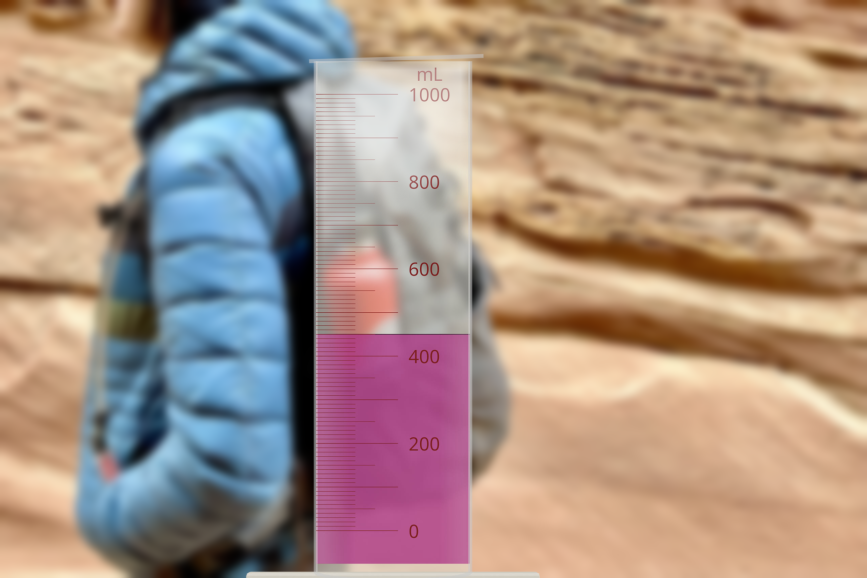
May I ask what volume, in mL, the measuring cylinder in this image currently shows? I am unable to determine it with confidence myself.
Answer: 450 mL
